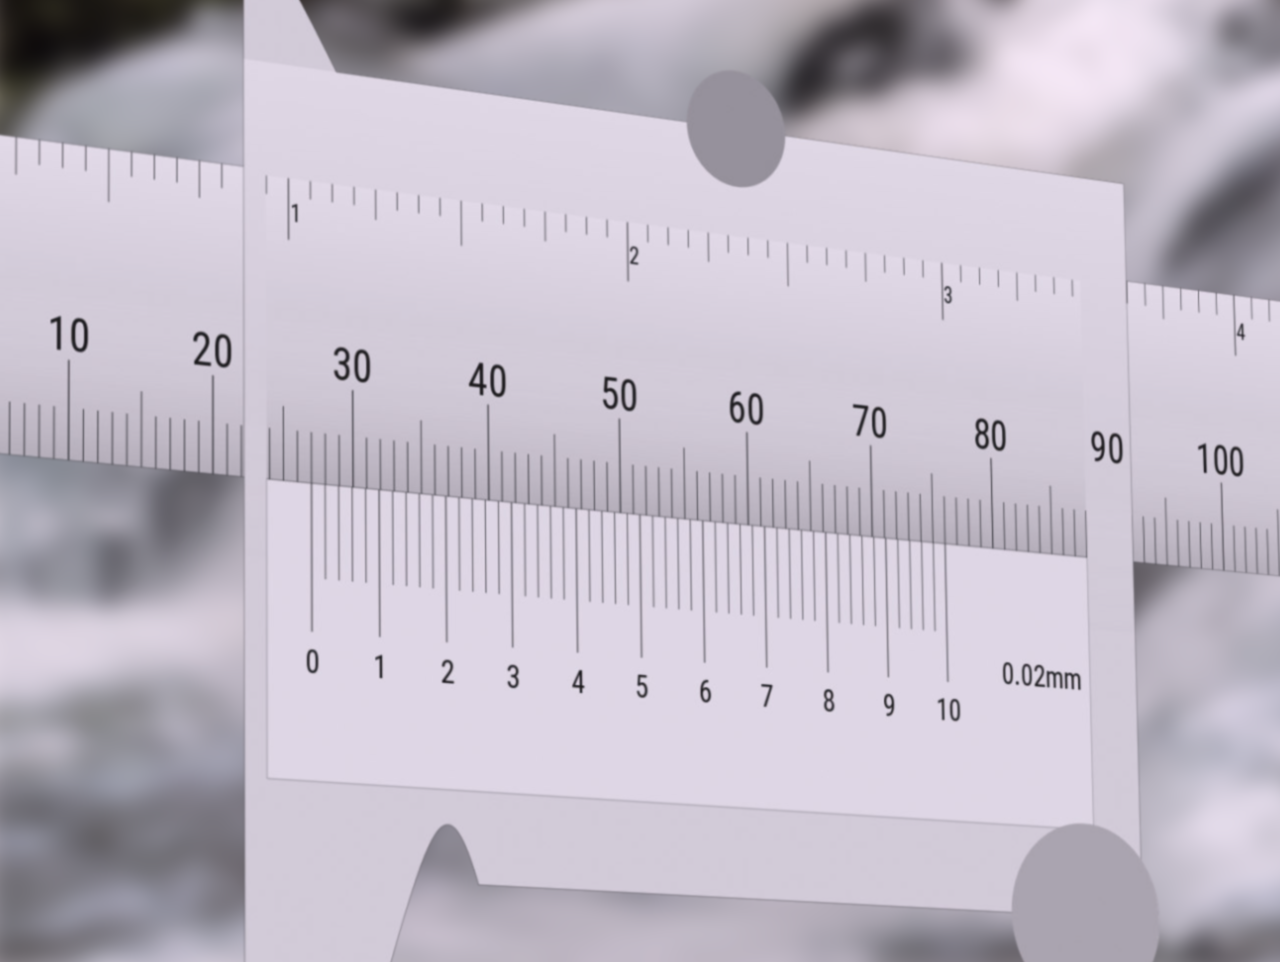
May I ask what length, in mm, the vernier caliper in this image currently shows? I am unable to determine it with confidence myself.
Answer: 27.0 mm
